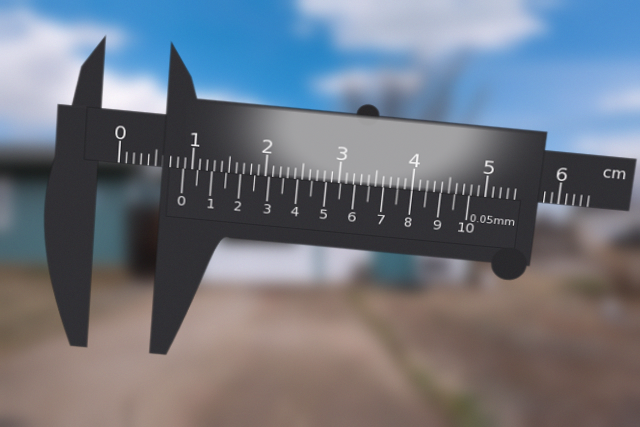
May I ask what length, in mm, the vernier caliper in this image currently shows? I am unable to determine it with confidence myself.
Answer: 8.8 mm
